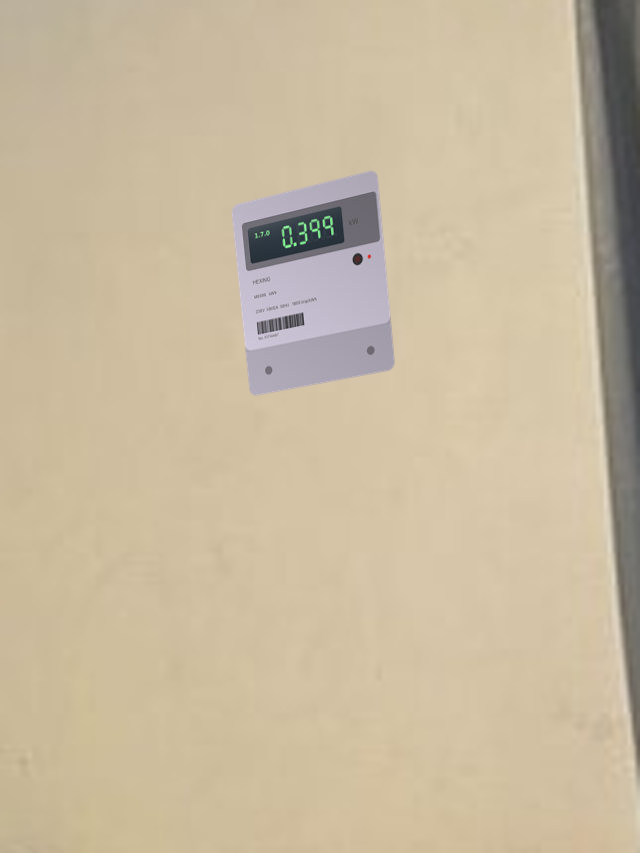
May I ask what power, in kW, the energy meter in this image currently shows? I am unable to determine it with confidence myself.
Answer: 0.399 kW
